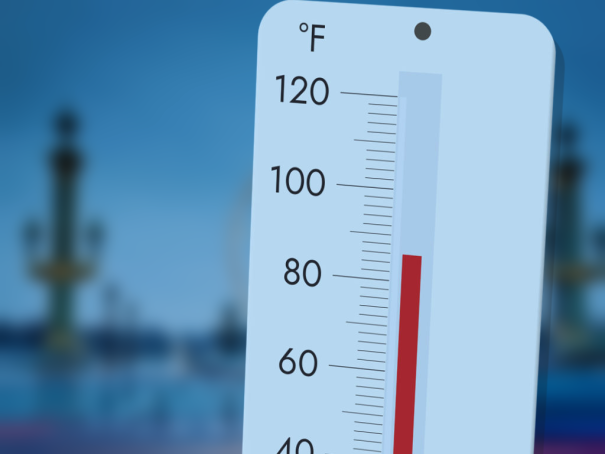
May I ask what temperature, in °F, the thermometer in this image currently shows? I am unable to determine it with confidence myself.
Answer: 86 °F
